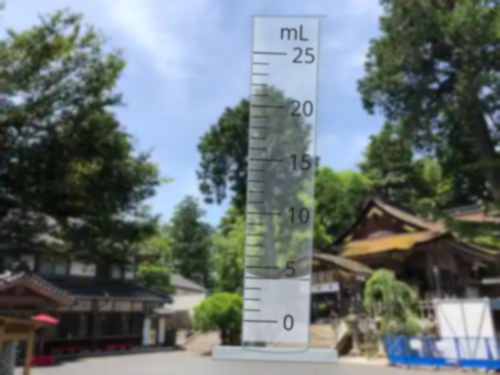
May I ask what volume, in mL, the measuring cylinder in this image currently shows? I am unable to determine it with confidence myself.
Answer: 4 mL
